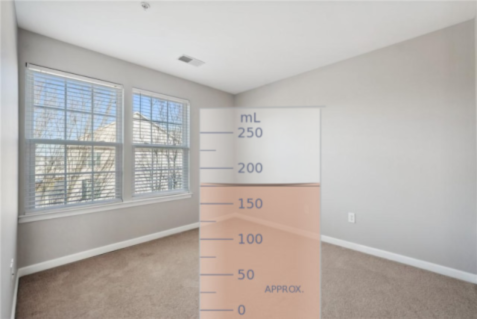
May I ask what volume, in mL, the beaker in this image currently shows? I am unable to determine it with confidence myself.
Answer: 175 mL
